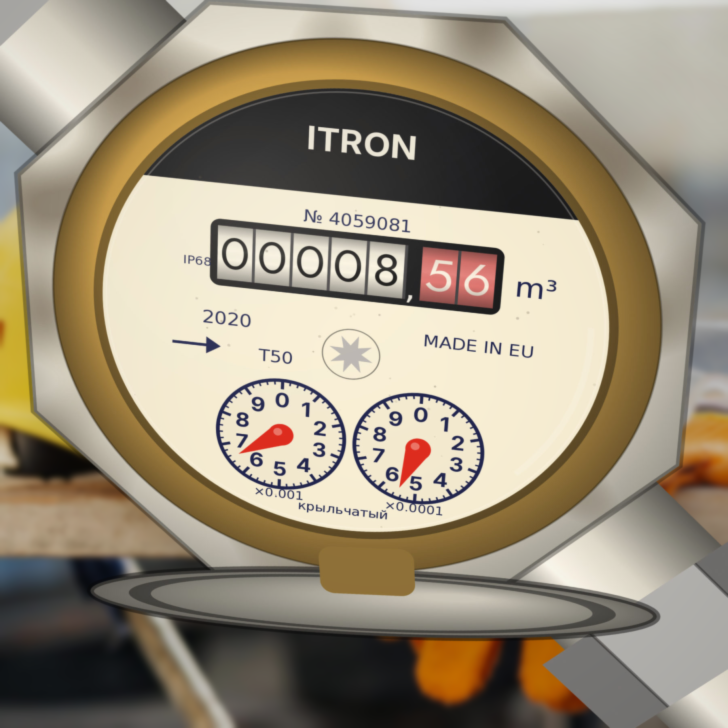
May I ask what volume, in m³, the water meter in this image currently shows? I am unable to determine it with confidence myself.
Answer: 8.5665 m³
